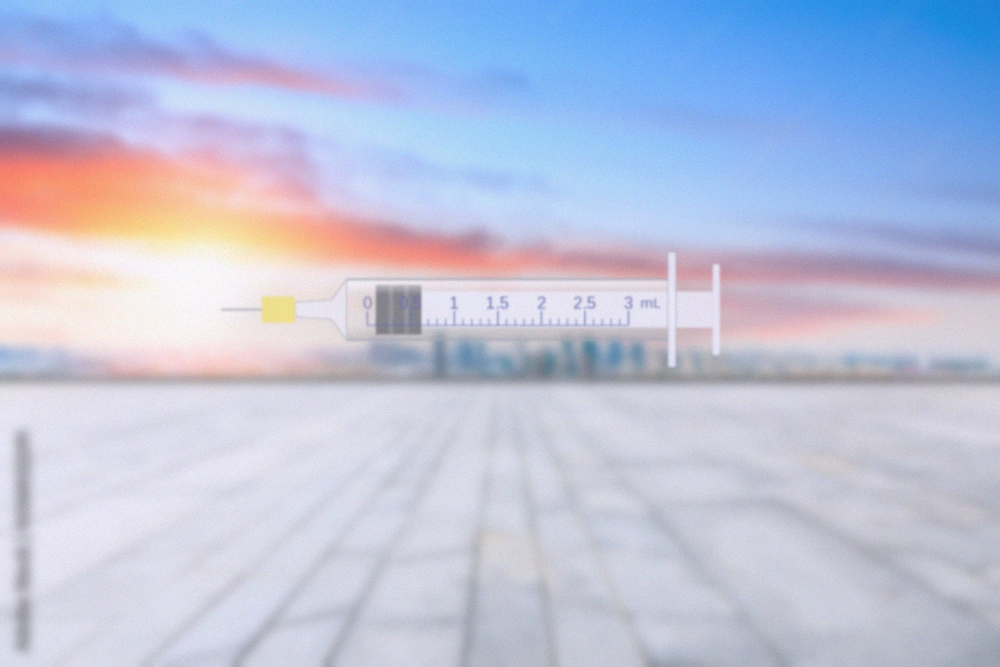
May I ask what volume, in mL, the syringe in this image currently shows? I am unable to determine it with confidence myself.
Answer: 0.1 mL
